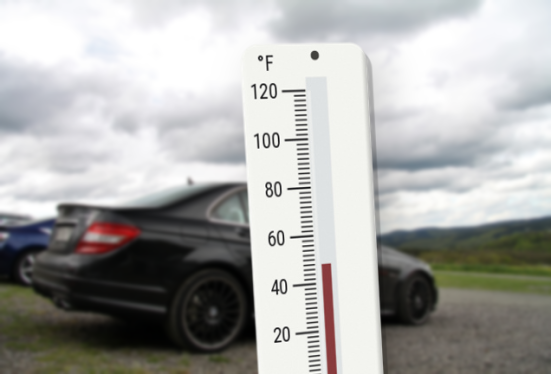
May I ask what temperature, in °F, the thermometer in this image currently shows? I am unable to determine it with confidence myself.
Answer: 48 °F
